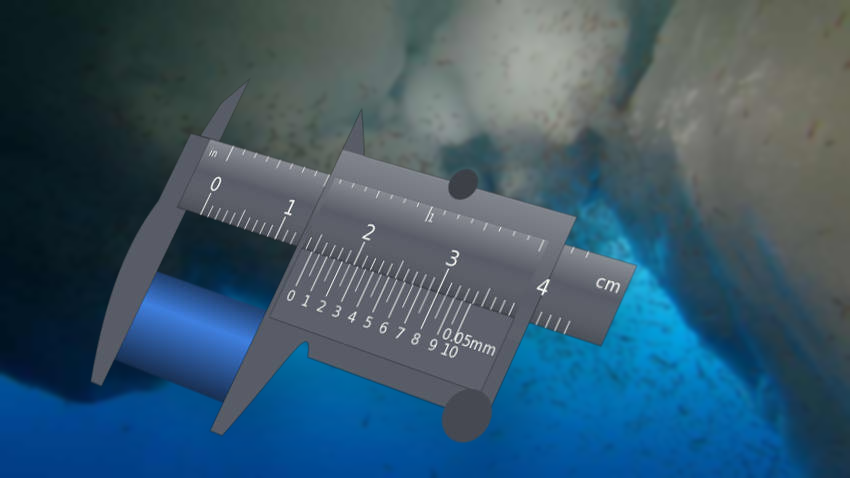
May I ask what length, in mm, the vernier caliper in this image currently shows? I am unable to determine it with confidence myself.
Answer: 14.8 mm
